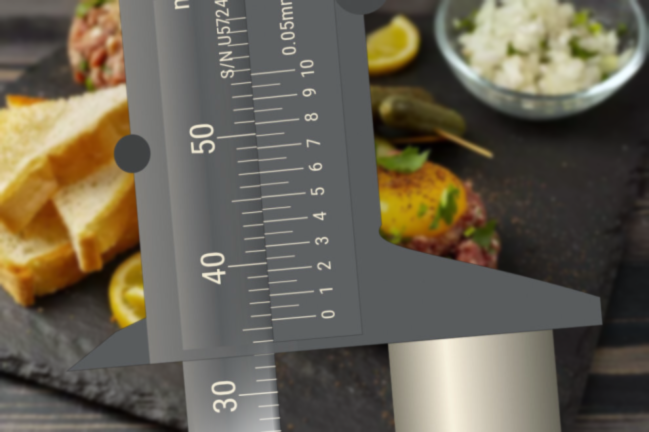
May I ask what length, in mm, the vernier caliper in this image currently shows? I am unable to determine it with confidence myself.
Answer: 35.6 mm
